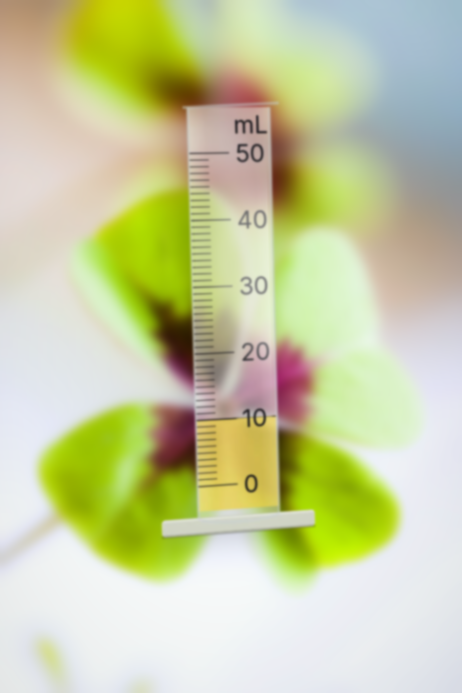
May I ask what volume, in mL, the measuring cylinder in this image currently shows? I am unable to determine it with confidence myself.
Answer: 10 mL
